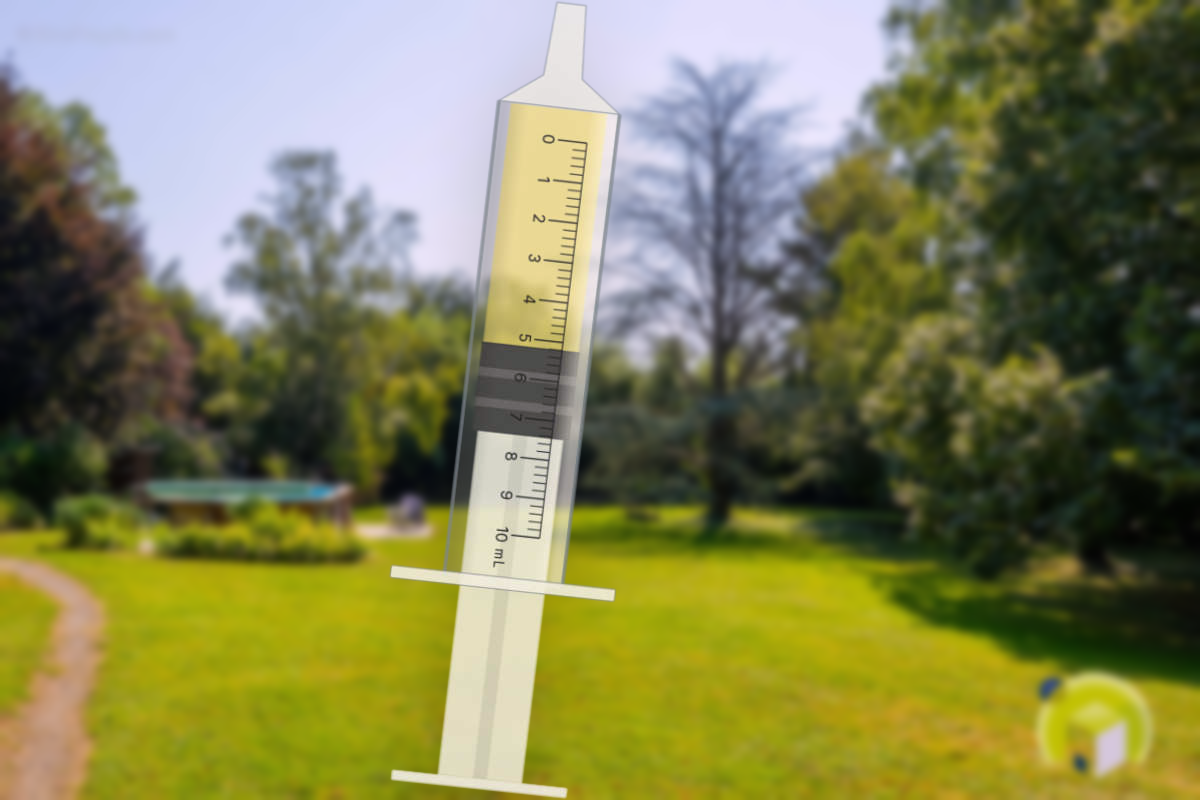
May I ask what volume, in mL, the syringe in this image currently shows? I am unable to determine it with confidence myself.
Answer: 5.2 mL
